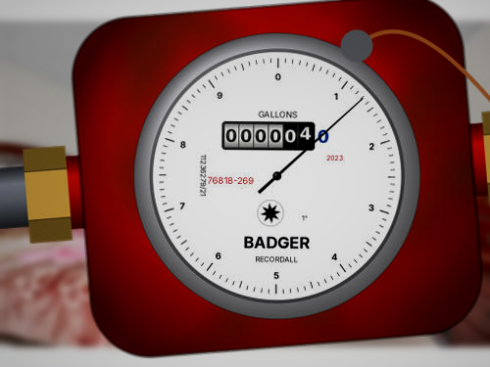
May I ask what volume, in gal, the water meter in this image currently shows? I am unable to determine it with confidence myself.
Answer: 41.3 gal
